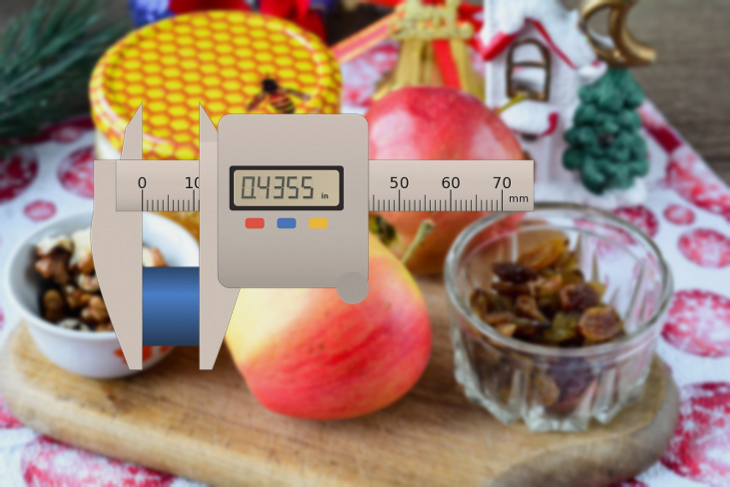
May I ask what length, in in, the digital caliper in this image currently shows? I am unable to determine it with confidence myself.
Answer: 0.4355 in
